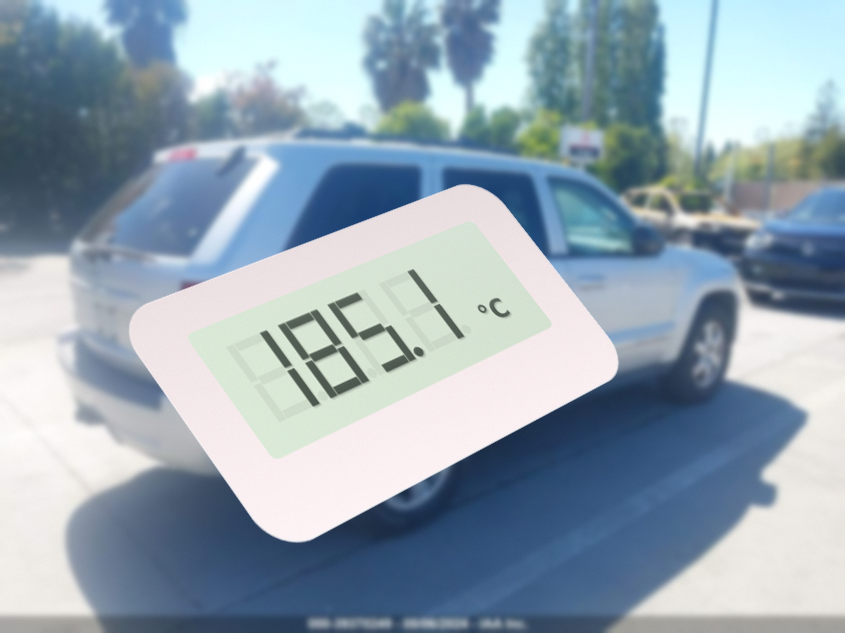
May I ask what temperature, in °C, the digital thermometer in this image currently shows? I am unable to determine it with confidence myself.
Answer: 185.1 °C
